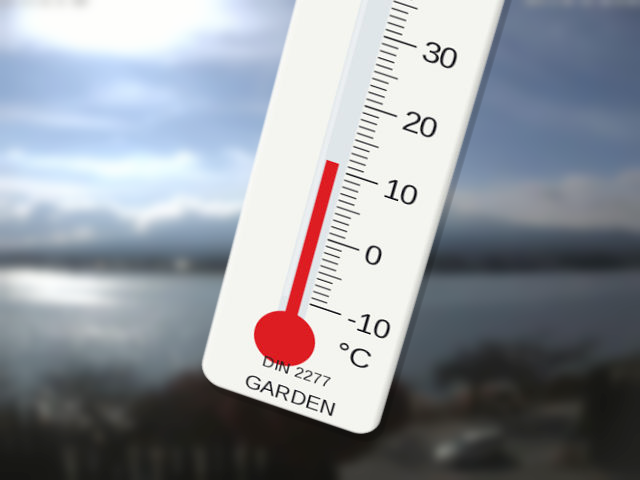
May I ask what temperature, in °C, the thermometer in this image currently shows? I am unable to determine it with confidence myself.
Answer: 11 °C
